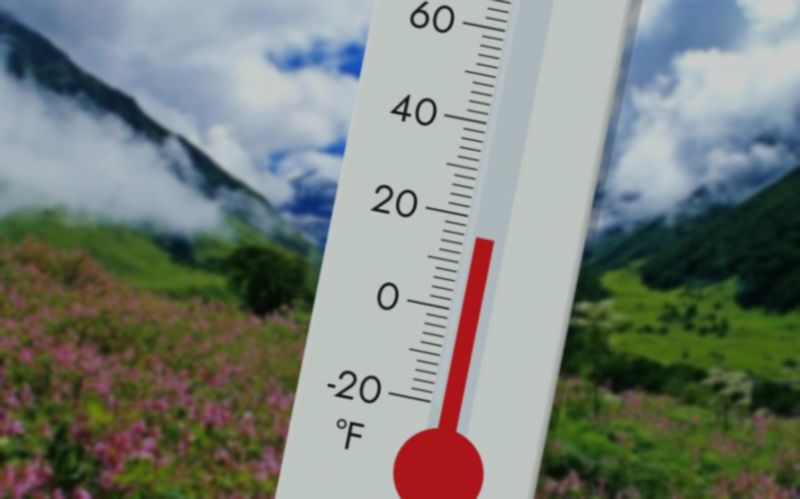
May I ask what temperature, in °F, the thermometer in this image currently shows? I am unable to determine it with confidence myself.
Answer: 16 °F
